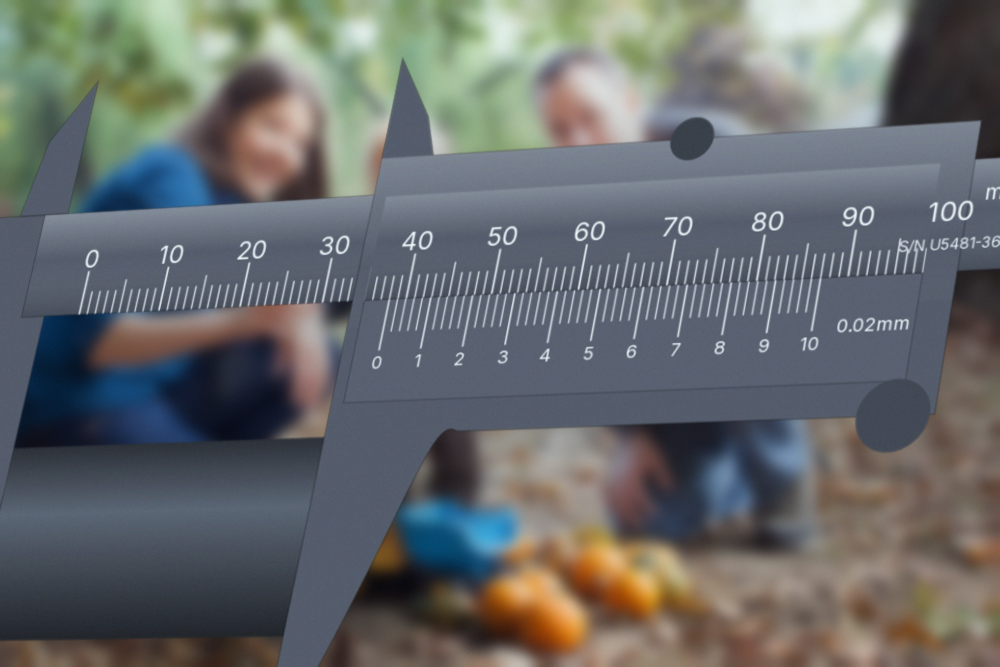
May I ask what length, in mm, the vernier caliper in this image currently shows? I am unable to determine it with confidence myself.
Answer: 38.0 mm
